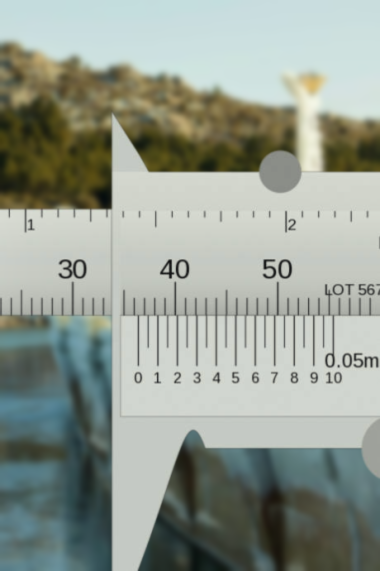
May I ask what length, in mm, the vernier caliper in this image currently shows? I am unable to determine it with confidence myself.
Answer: 36.4 mm
